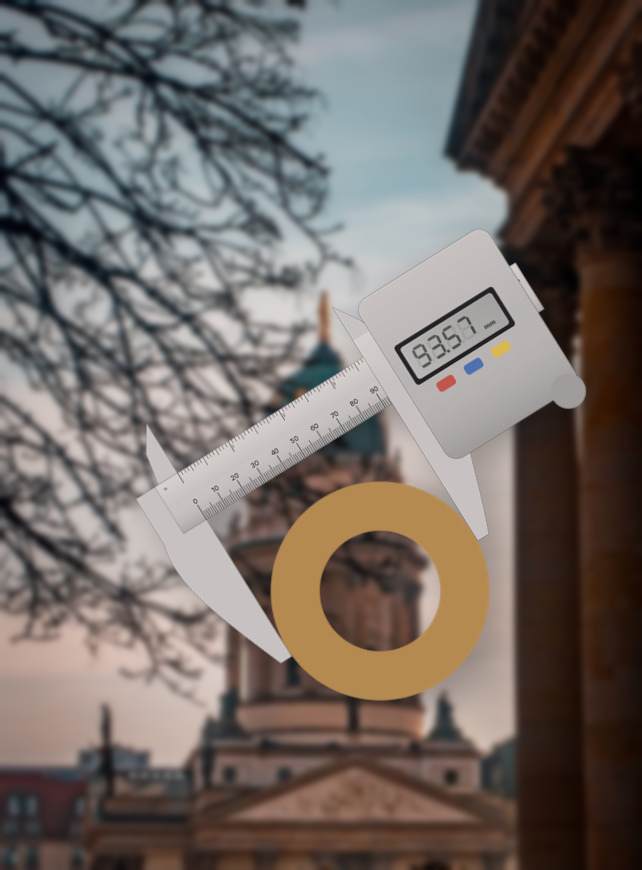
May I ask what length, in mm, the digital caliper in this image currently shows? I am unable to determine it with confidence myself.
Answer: 93.57 mm
